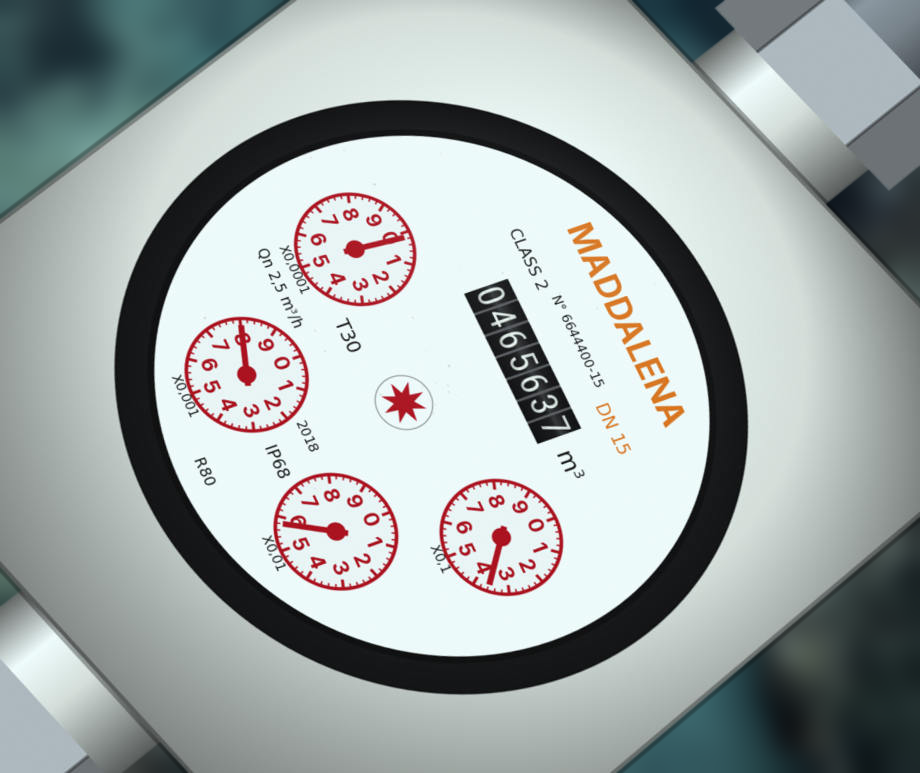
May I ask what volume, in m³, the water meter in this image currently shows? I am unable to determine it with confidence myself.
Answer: 465637.3580 m³
